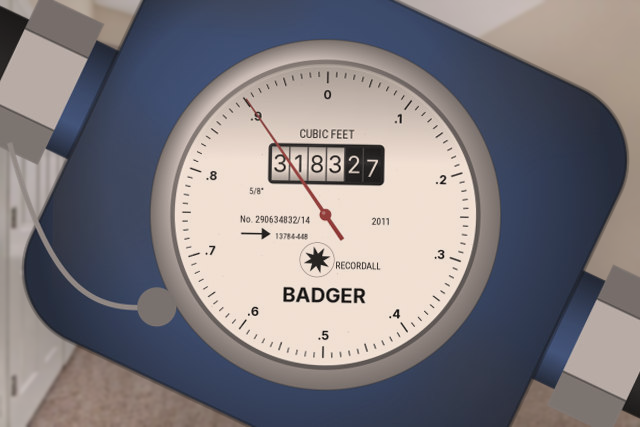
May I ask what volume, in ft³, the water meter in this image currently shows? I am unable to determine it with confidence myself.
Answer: 318326.90 ft³
